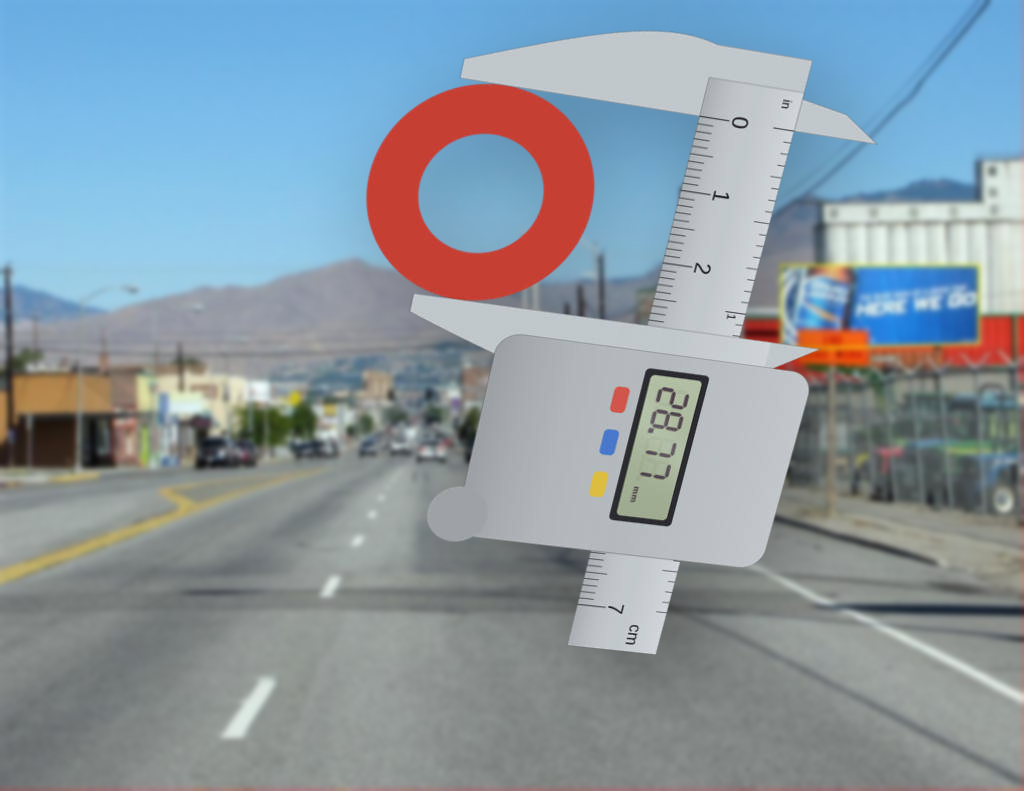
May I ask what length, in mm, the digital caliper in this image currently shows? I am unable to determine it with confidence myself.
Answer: 28.77 mm
